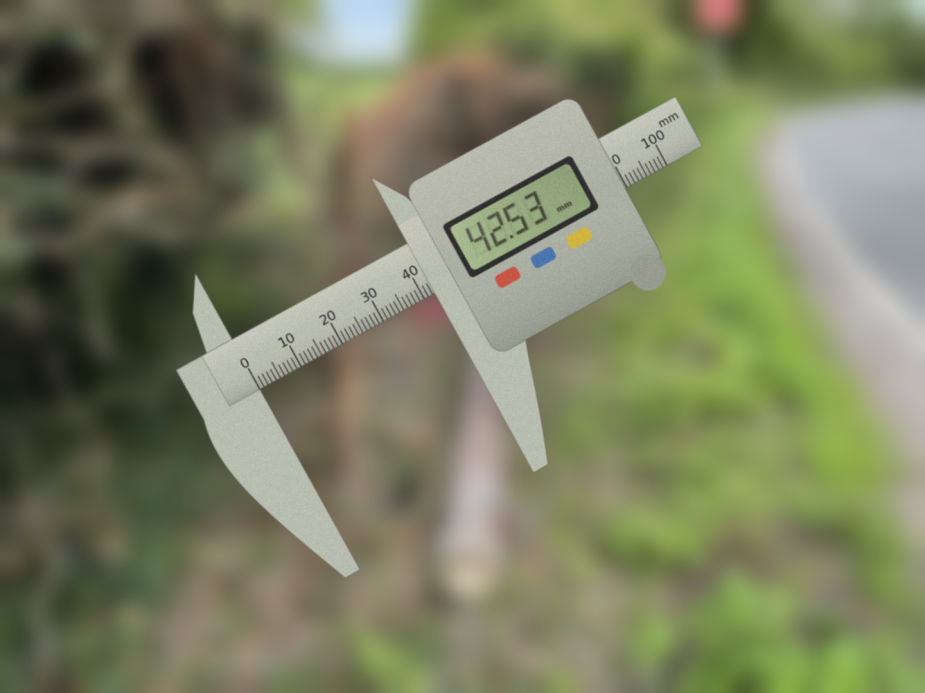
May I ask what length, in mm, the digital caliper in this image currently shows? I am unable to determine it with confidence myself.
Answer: 42.53 mm
